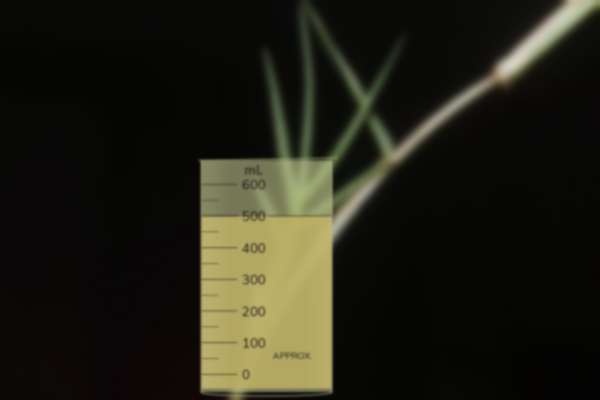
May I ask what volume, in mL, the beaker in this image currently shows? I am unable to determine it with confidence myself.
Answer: 500 mL
